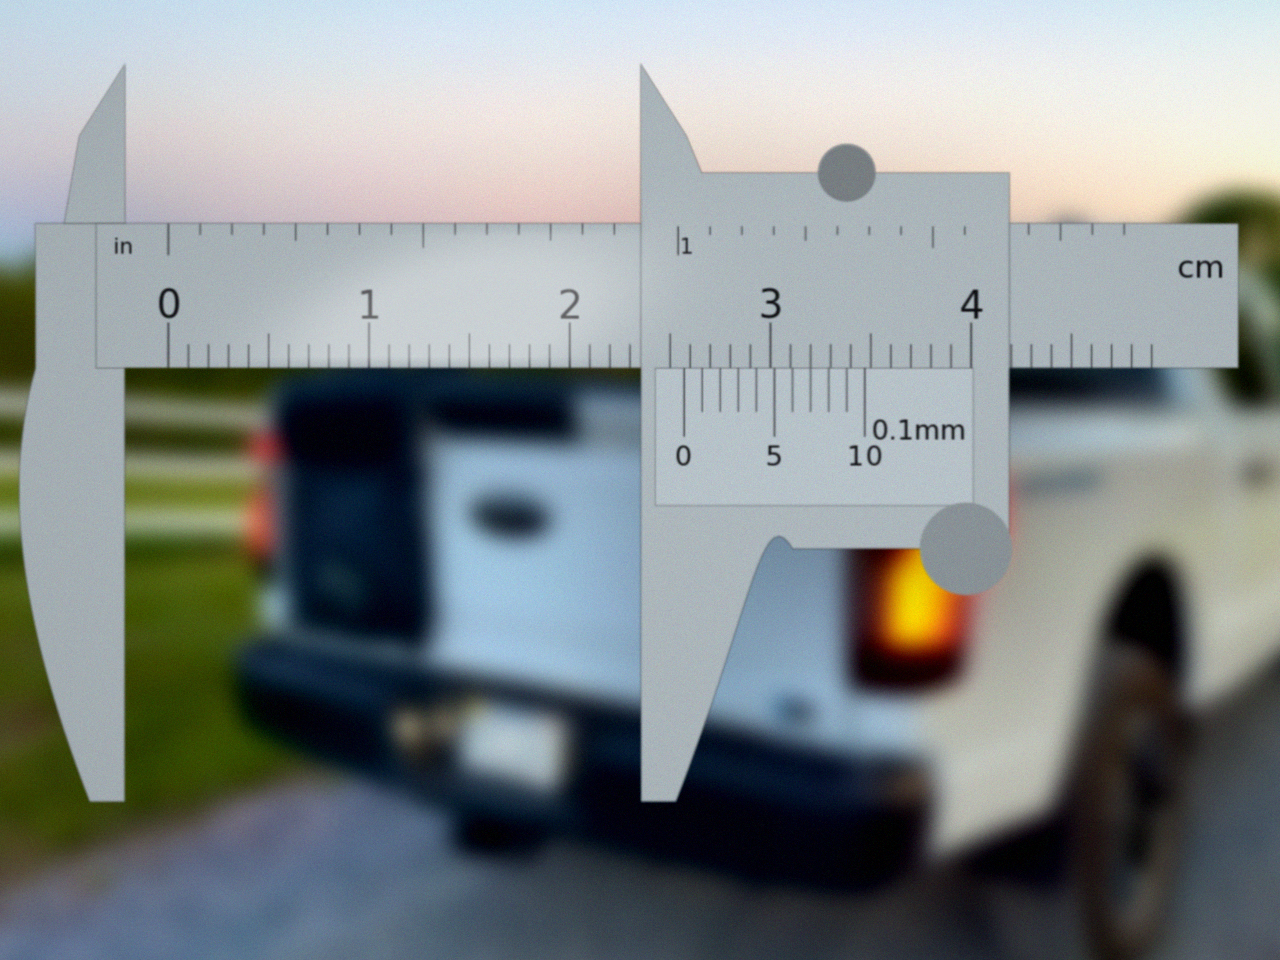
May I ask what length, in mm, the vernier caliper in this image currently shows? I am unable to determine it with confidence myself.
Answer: 25.7 mm
